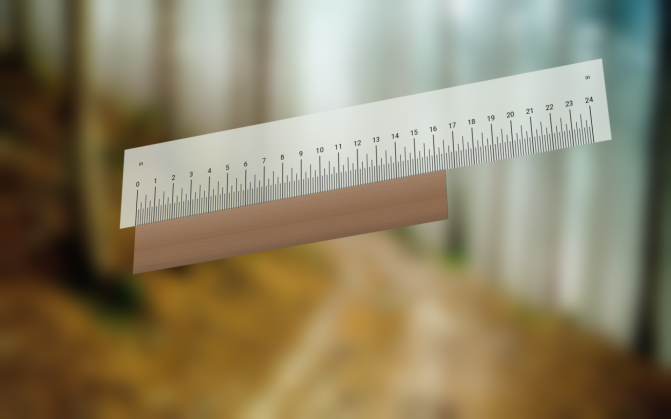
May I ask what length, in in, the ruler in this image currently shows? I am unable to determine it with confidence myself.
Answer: 16.5 in
